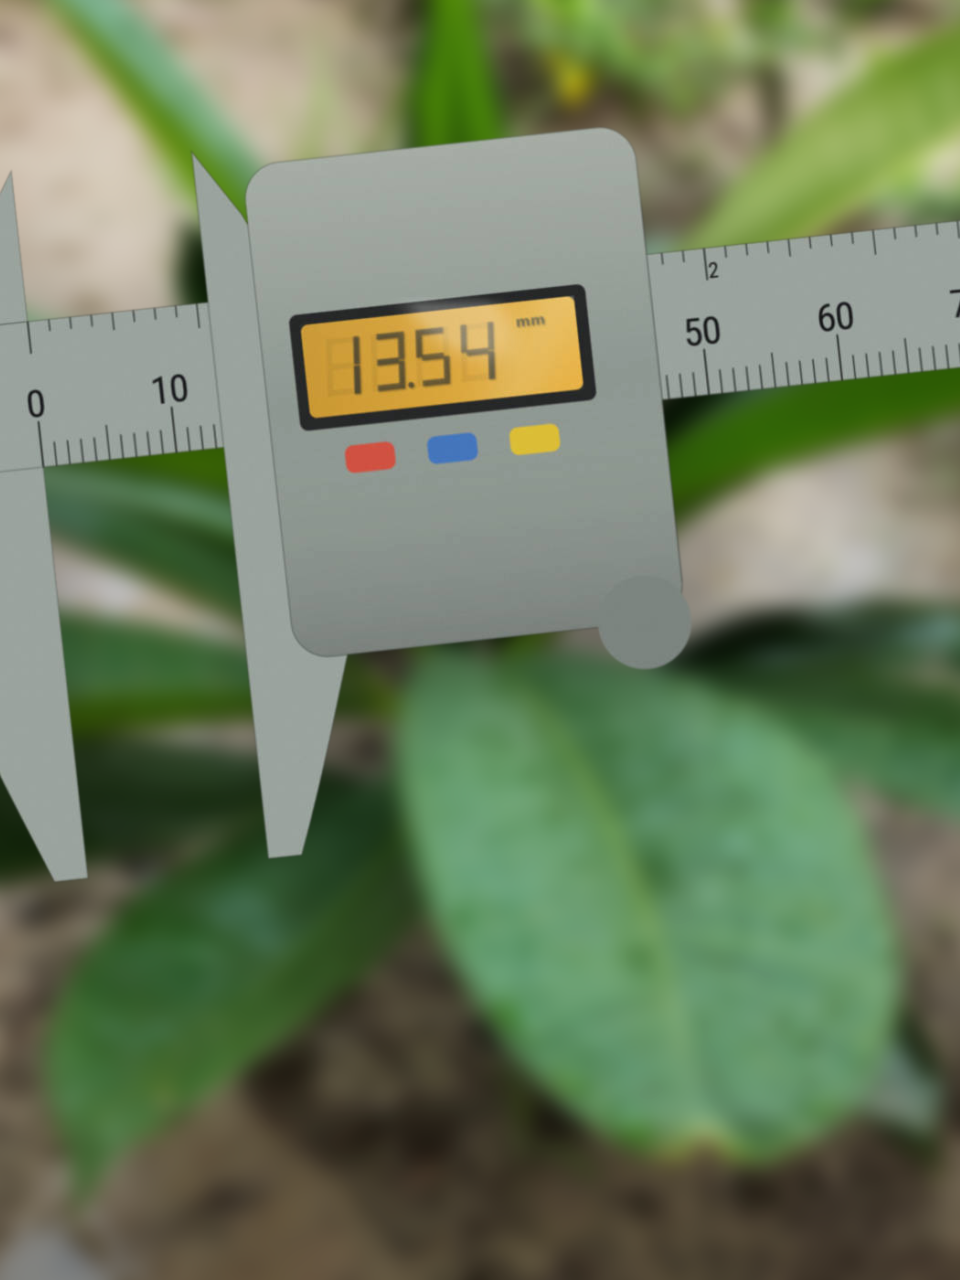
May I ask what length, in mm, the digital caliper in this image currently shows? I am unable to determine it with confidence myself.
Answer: 13.54 mm
